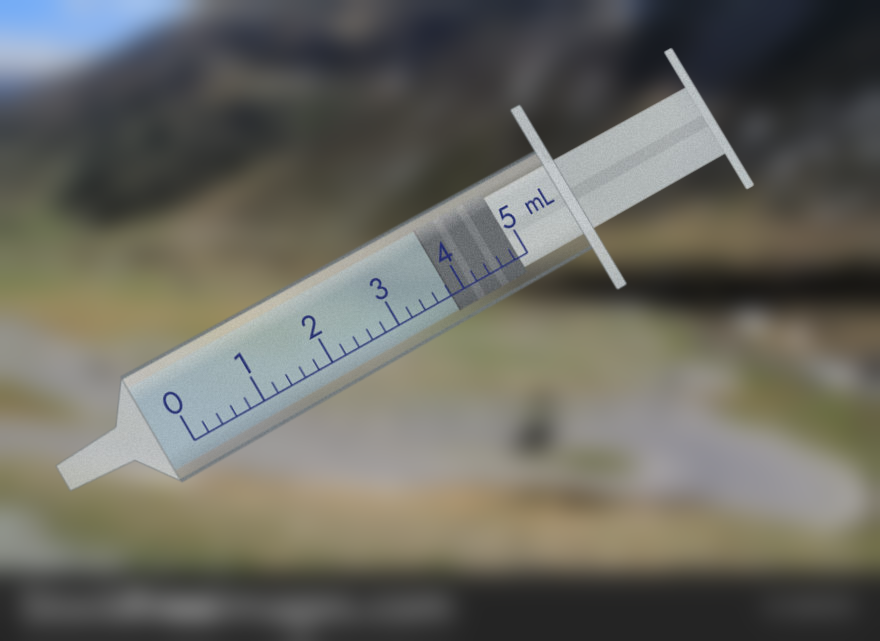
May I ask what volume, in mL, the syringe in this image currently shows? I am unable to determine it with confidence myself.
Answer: 3.8 mL
